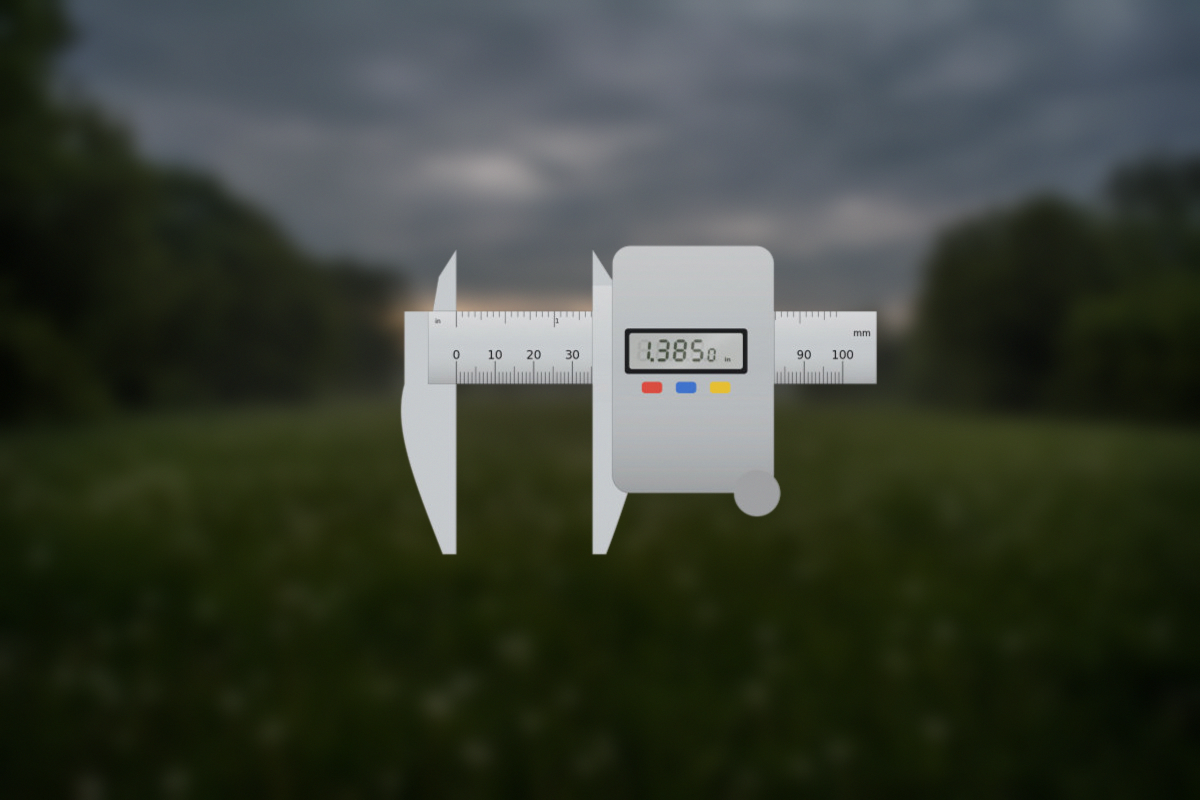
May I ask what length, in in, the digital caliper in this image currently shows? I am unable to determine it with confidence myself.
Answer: 1.3850 in
